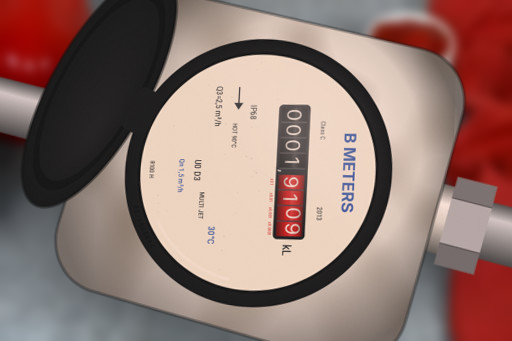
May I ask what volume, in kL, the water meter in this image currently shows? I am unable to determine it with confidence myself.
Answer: 1.9109 kL
